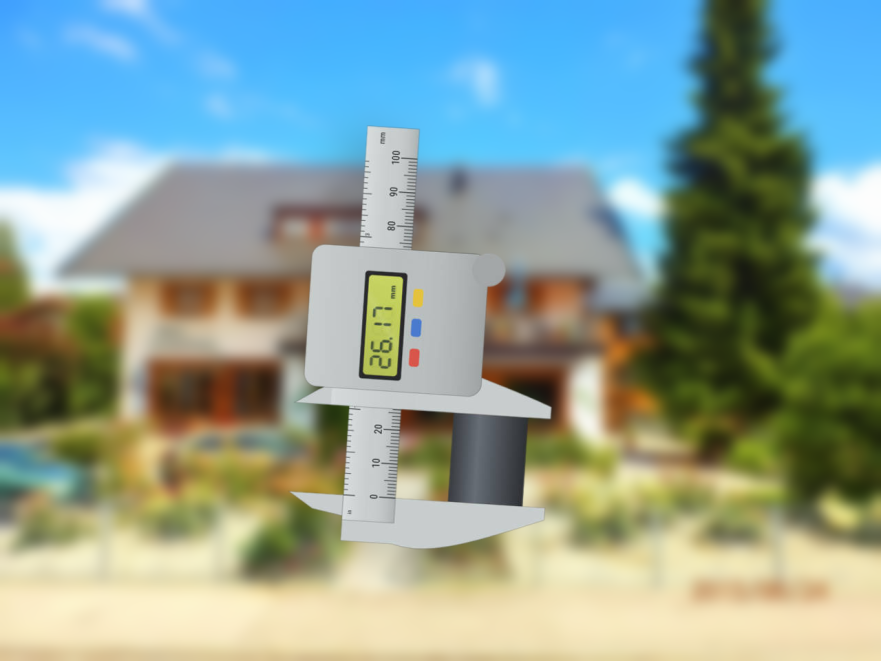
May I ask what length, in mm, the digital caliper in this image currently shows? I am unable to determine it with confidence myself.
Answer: 26.17 mm
